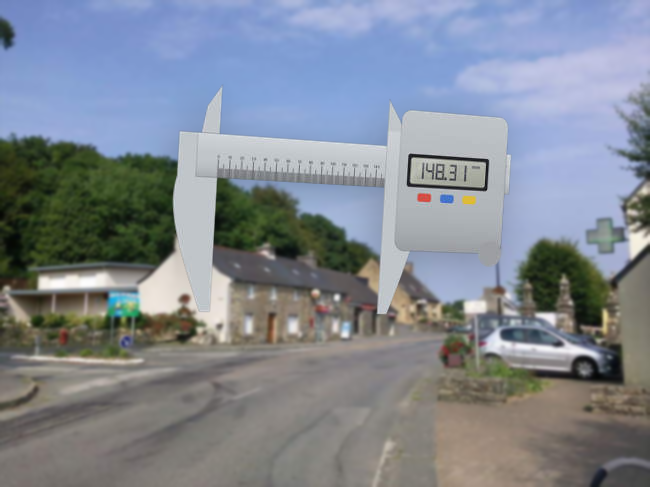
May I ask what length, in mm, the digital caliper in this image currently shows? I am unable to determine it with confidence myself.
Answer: 148.31 mm
